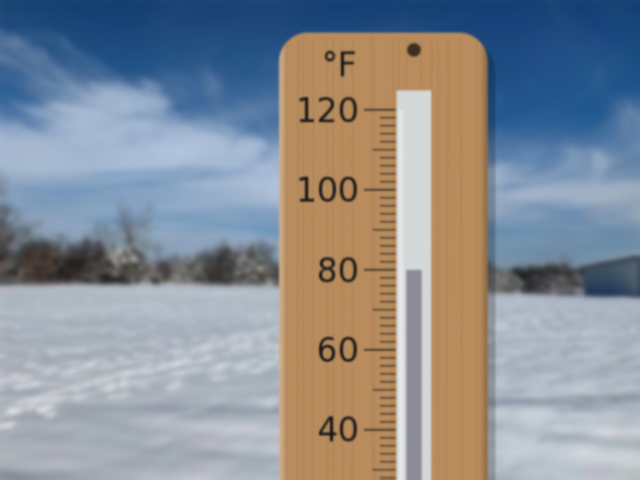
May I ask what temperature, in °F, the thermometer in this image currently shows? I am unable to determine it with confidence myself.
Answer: 80 °F
